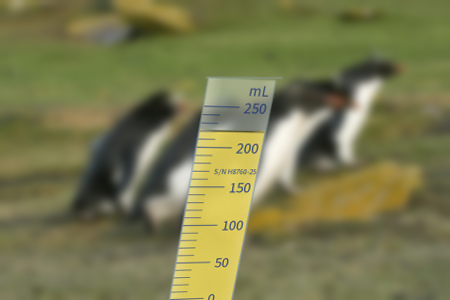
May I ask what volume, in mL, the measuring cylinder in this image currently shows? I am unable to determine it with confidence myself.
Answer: 220 mL
